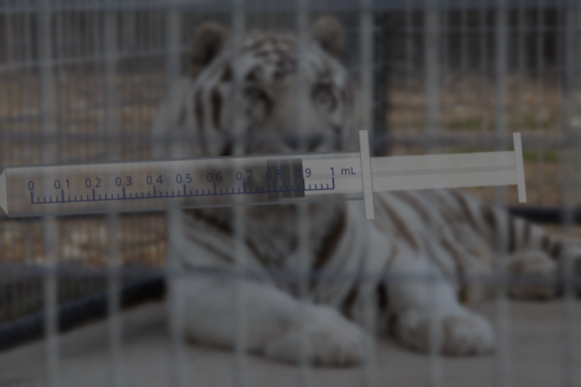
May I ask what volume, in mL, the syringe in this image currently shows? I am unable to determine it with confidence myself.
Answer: 0.78 mL
